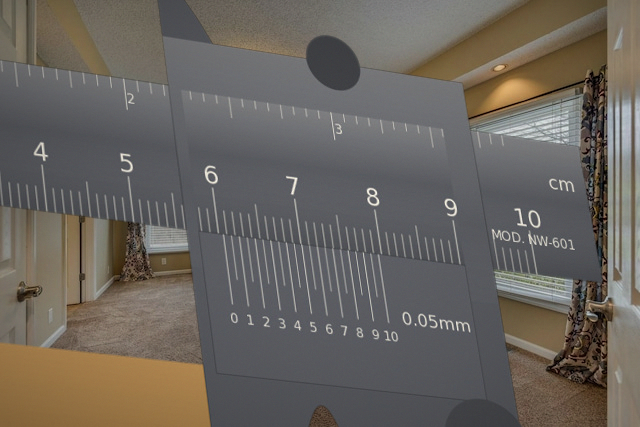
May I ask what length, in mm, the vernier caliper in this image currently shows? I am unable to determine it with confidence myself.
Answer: 60.6 mm
